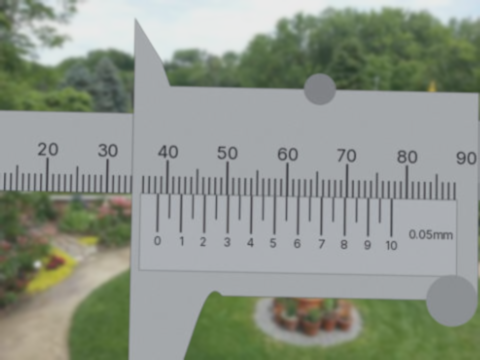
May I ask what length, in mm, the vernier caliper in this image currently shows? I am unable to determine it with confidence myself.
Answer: 38.5 mm
